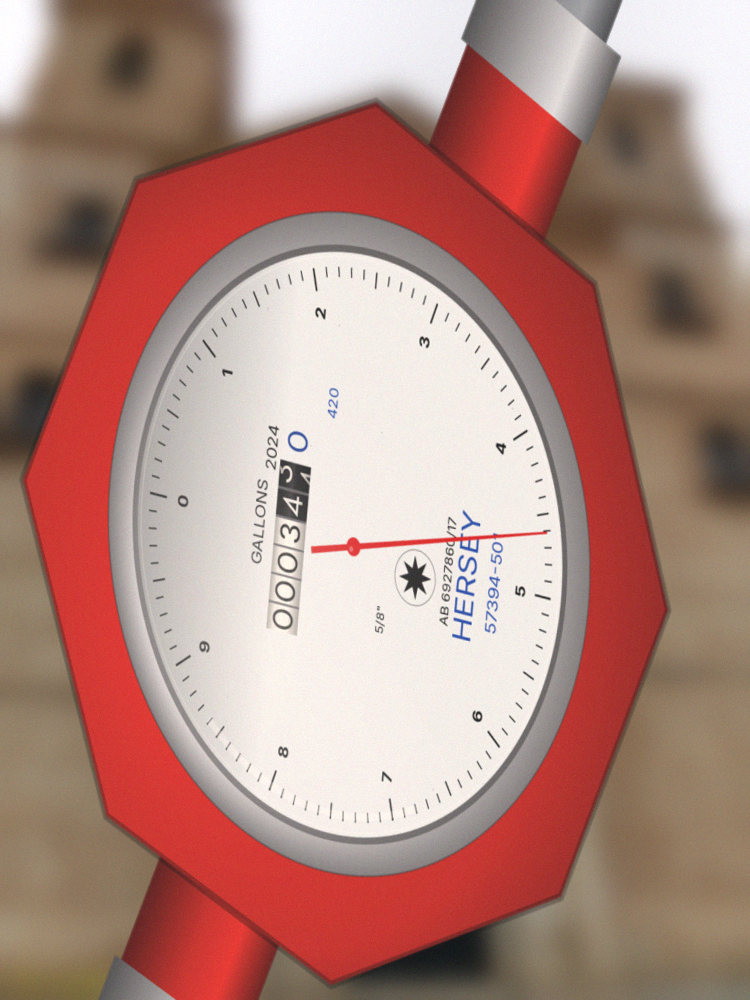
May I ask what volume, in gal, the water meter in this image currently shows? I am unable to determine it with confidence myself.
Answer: 3434.6 gal
